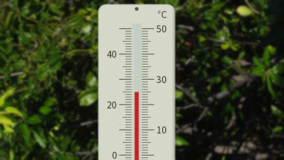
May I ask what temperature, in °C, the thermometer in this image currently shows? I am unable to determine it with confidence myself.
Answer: 25 °C
